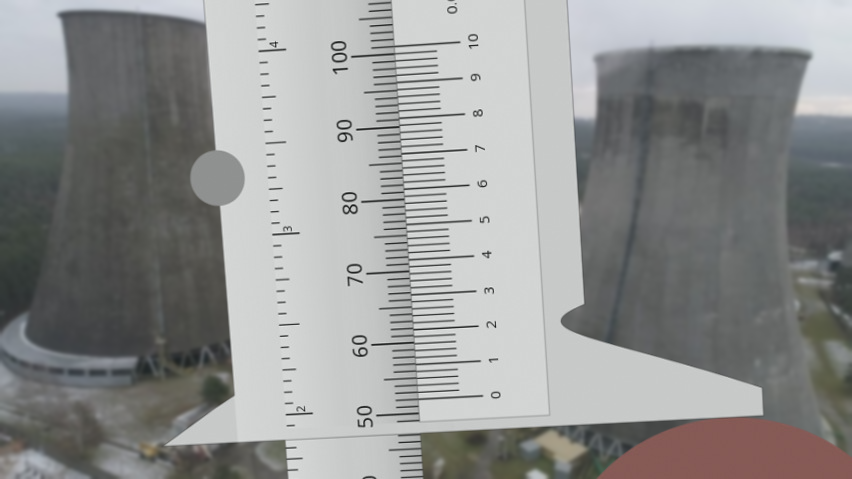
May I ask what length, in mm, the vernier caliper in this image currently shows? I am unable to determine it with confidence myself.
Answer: 52.0 mm
